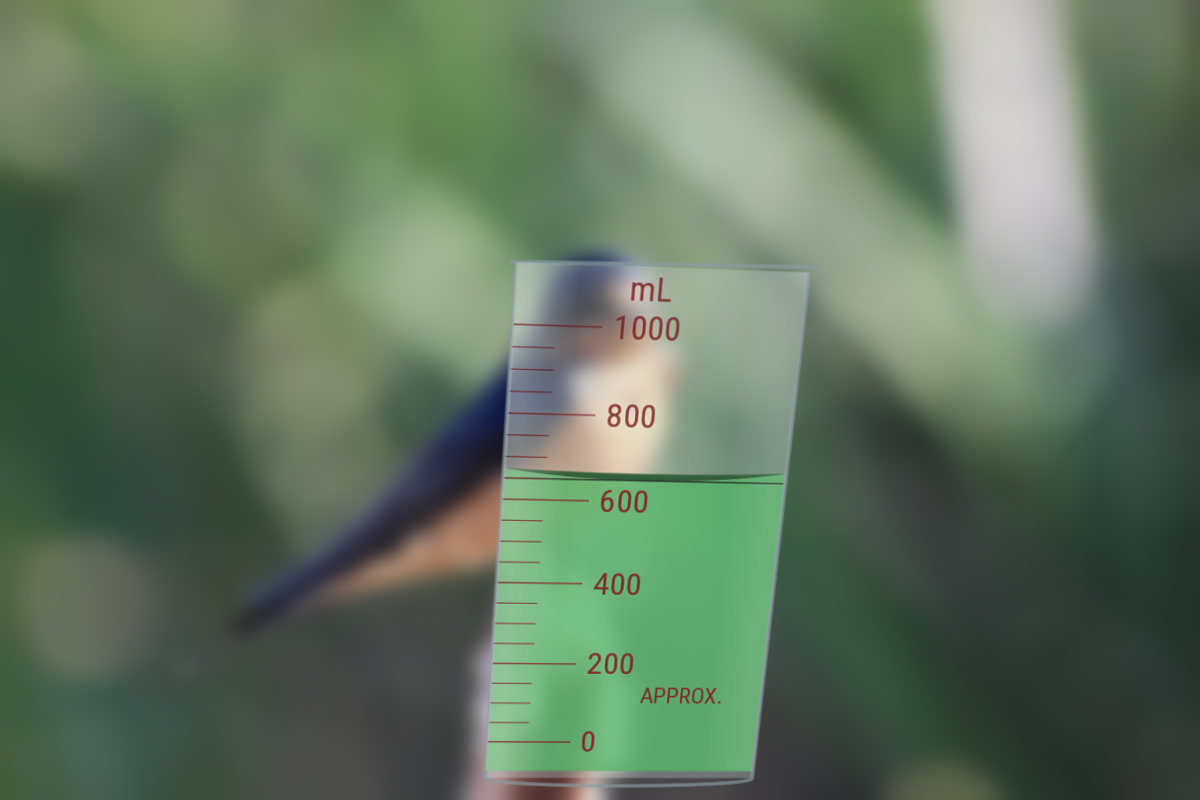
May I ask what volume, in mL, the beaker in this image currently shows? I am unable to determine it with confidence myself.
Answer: 650 mL
